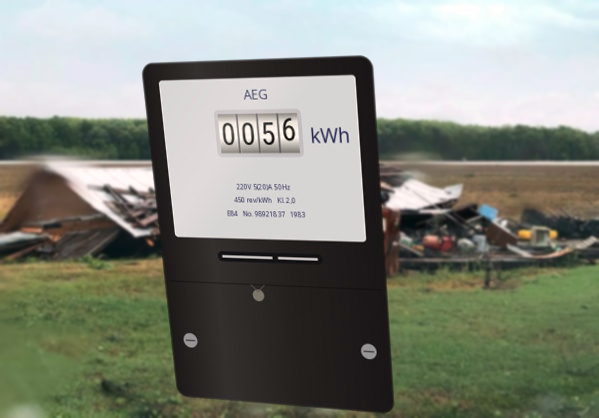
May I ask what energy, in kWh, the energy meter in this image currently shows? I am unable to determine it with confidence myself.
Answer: 56 kWh
